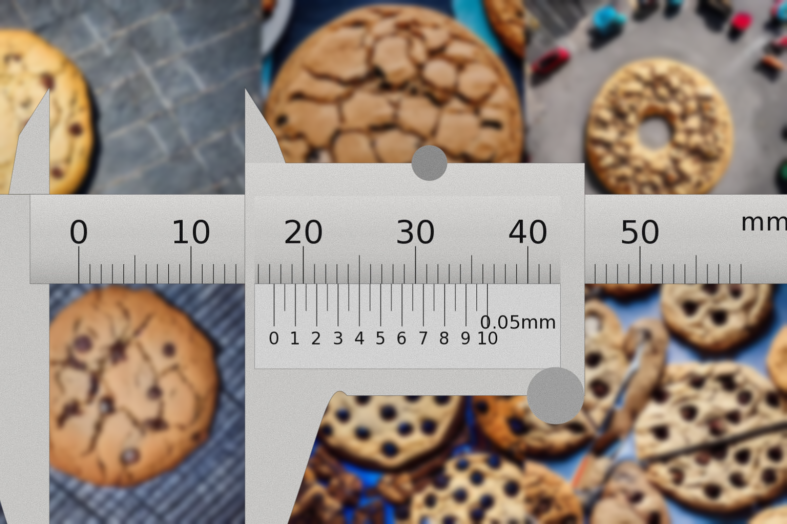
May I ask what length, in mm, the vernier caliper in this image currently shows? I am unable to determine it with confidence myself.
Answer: 17.4 mm
